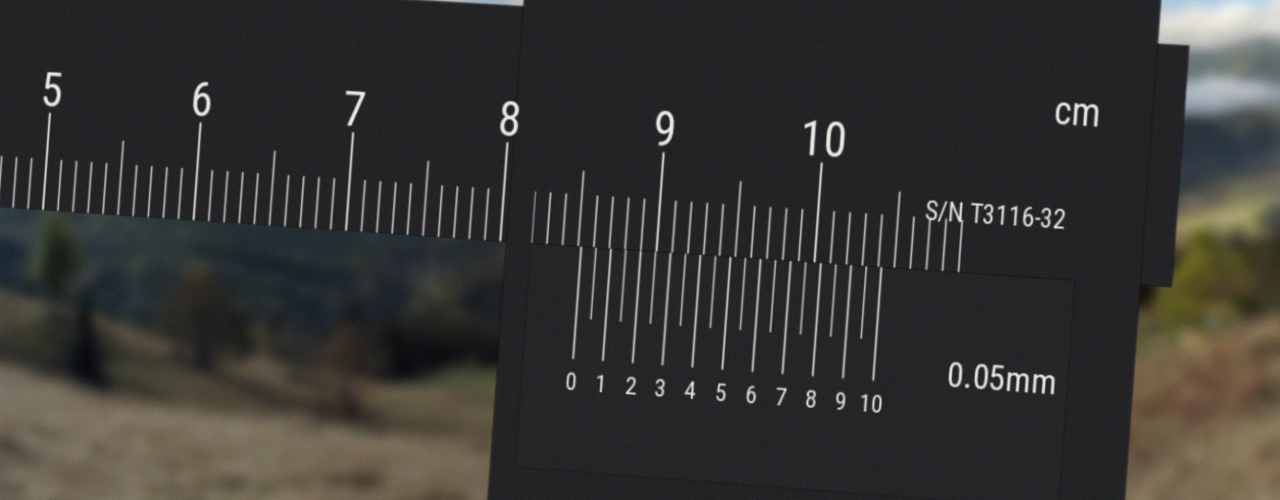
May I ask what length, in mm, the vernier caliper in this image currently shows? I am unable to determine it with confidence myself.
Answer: 85.2 mm
